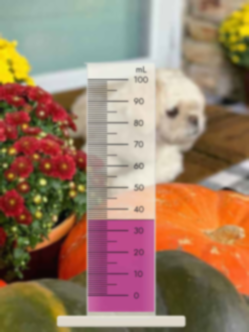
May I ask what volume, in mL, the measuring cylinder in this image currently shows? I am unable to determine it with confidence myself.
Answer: 35 mL
